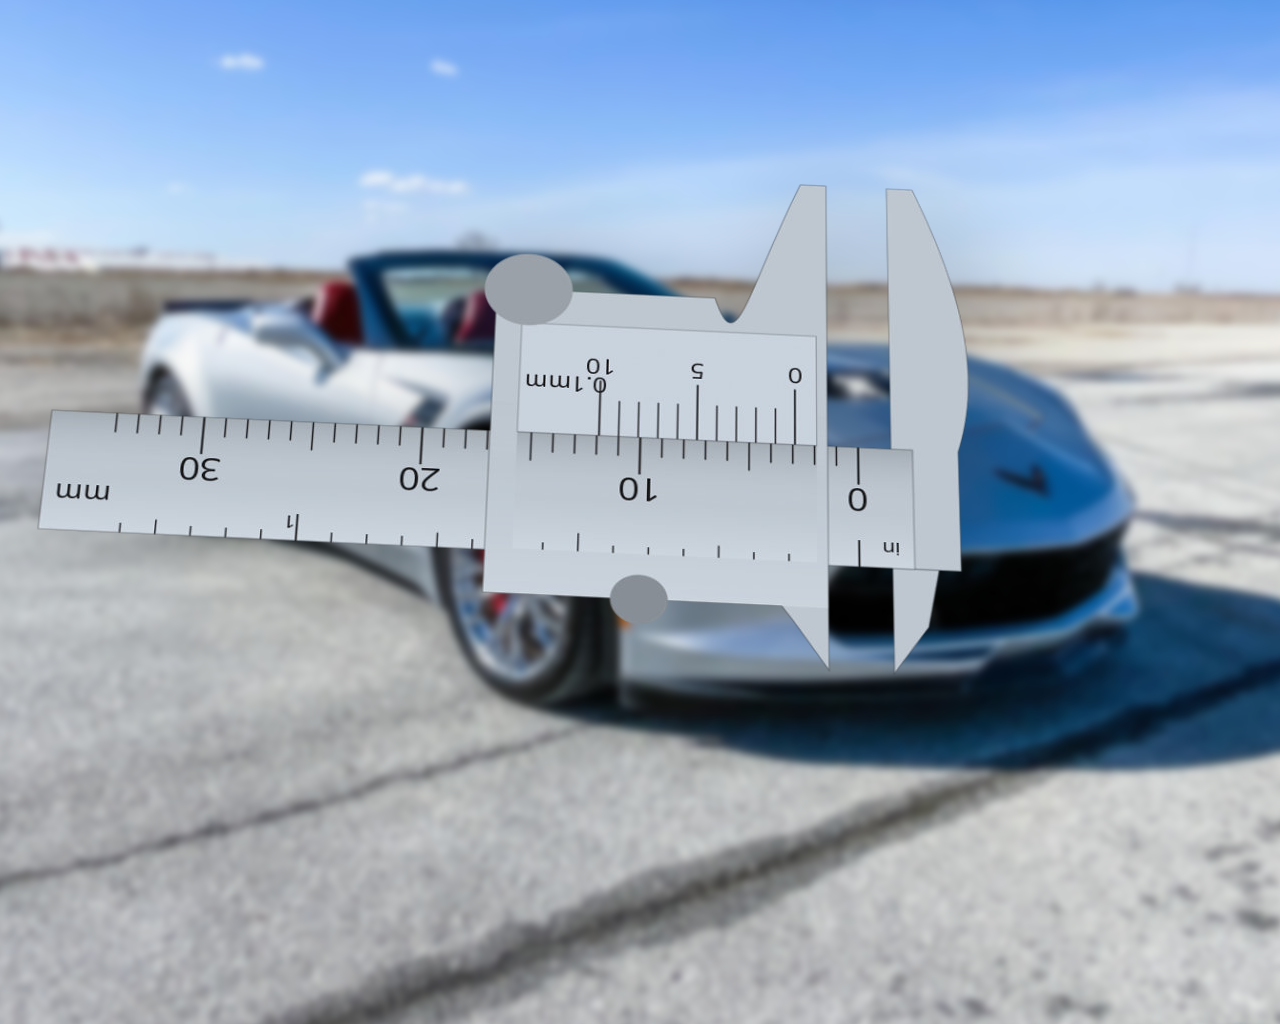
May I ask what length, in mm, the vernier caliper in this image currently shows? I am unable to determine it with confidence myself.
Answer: 2.9 mm
